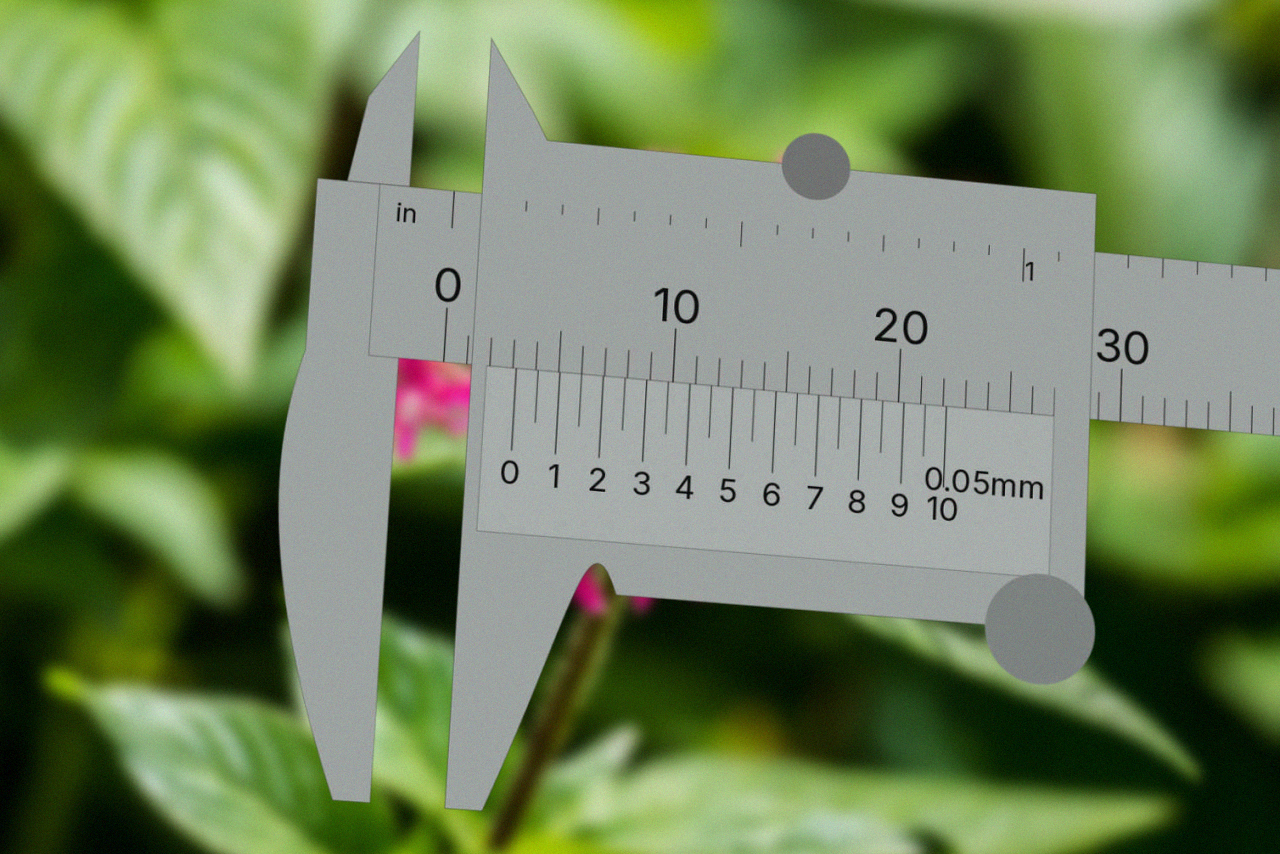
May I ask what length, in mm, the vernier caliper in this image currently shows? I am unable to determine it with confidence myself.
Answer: 3.15 mm
